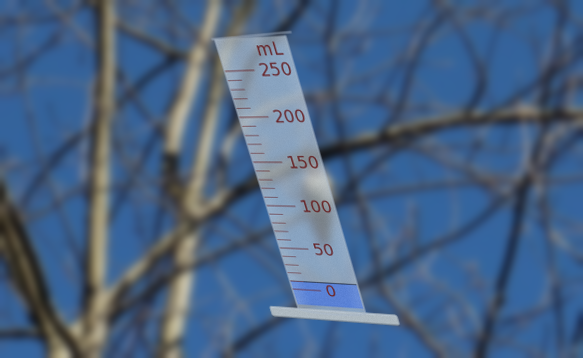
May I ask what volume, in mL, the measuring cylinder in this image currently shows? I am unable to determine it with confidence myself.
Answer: 10 mL
